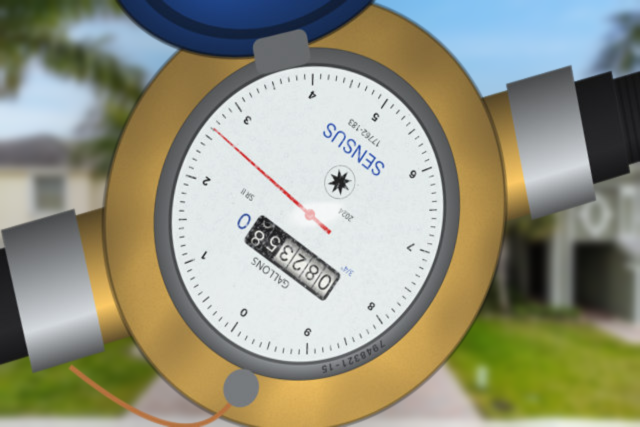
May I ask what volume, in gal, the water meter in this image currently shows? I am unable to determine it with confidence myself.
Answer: 823582.6 gal
